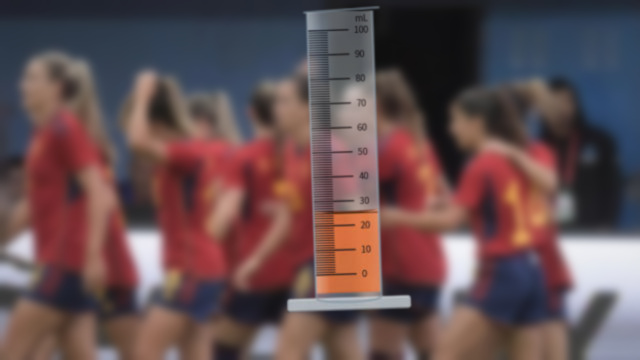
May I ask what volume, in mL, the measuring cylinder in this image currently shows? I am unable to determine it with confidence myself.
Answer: 25 mL
